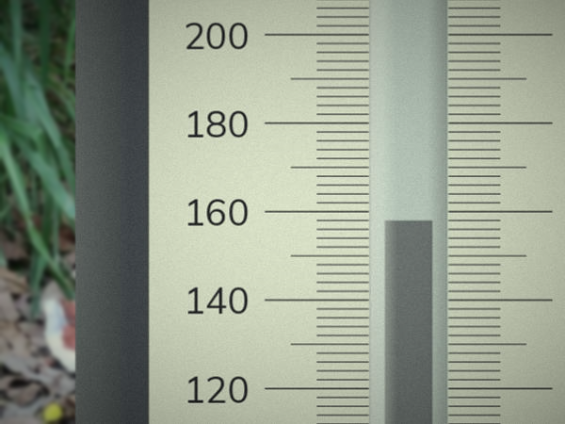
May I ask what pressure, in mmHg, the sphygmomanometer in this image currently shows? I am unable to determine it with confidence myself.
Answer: 158 mmHg
